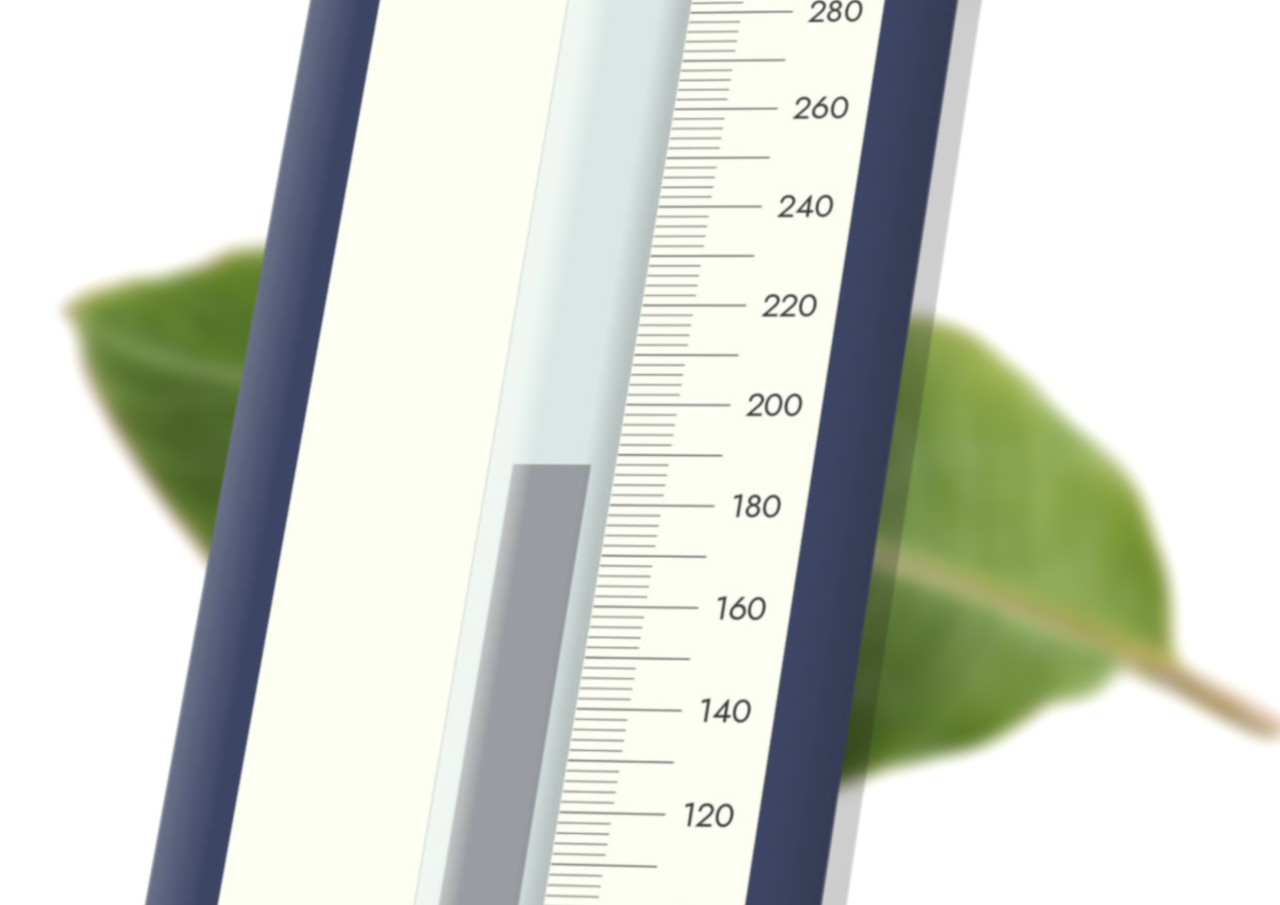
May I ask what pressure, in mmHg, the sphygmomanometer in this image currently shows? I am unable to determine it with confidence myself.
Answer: 188 mmHg
